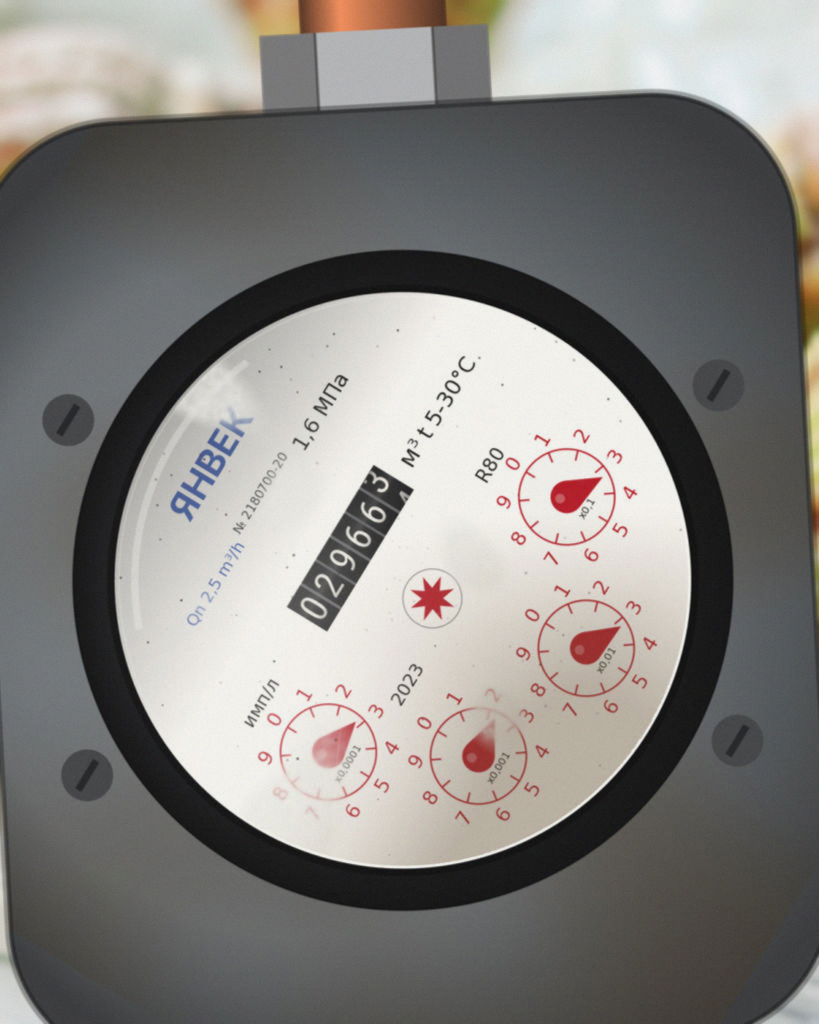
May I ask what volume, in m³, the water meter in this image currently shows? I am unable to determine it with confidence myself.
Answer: 29663.3322 m³
